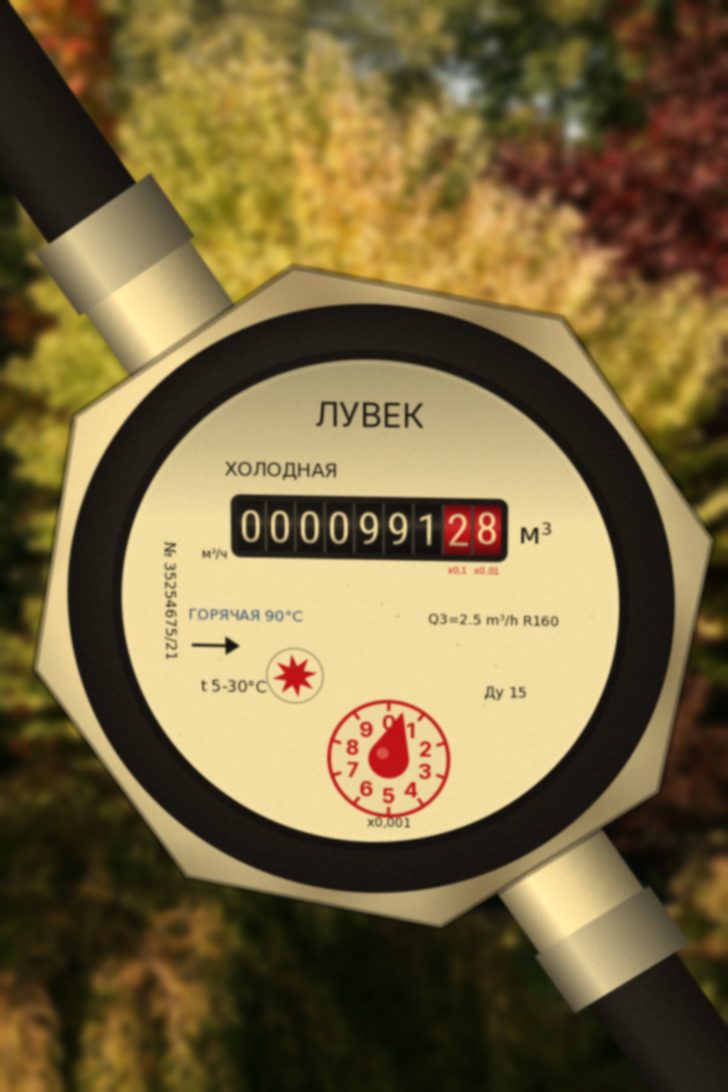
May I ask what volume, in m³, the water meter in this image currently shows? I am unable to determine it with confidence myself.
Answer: 991.280 m³
